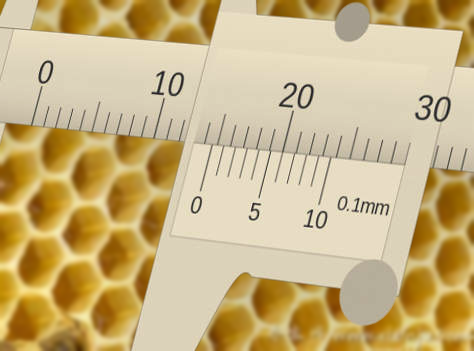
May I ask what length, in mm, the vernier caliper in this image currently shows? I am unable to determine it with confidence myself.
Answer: 14.6 mm
